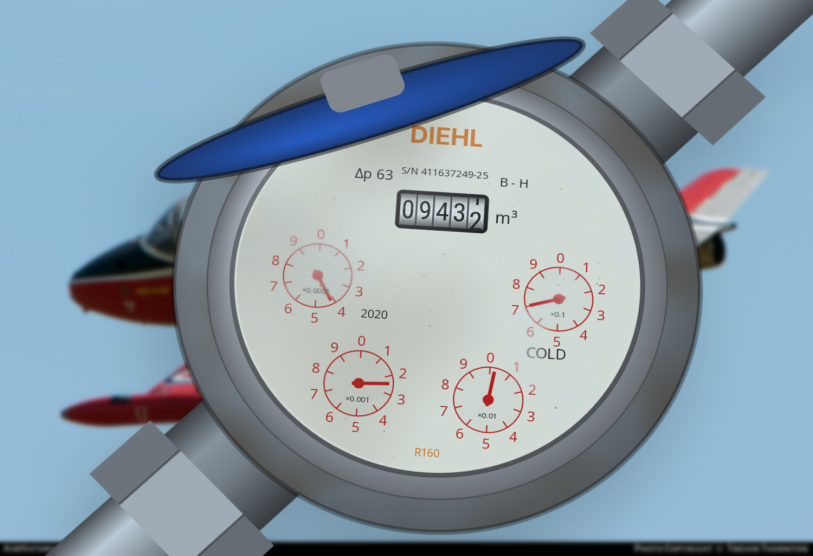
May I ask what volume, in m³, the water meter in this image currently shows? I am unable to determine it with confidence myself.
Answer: 9431.7024 m³
